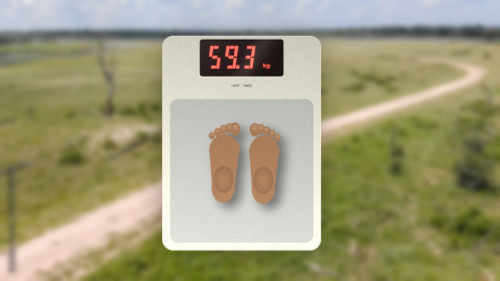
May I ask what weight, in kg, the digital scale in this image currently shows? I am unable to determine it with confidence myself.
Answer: 59.3 kg
